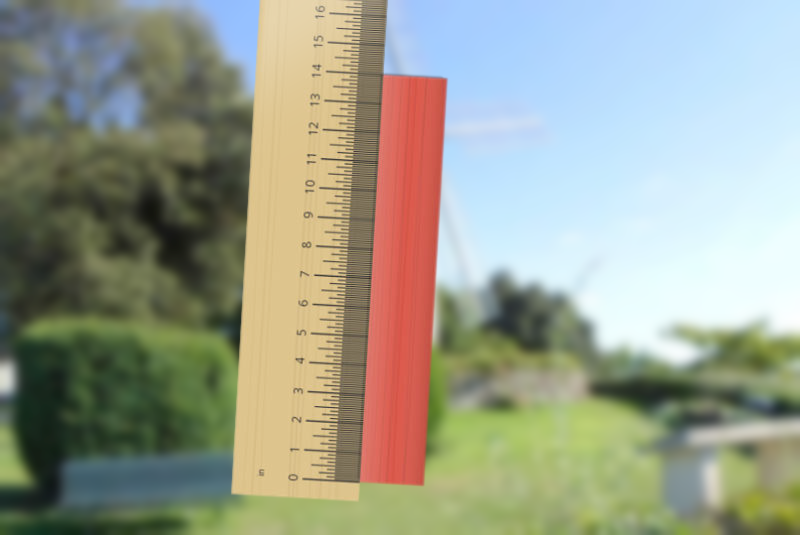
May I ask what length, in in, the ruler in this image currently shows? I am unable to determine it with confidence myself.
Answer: 14 in
